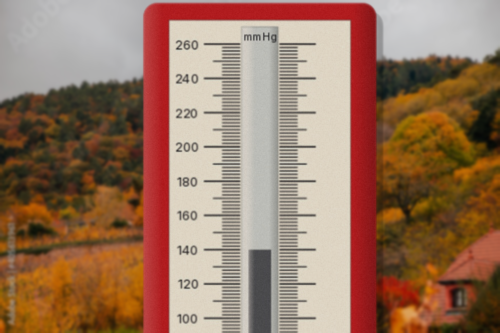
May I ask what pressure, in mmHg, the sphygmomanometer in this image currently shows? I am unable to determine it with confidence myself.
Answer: 140 mmHg
